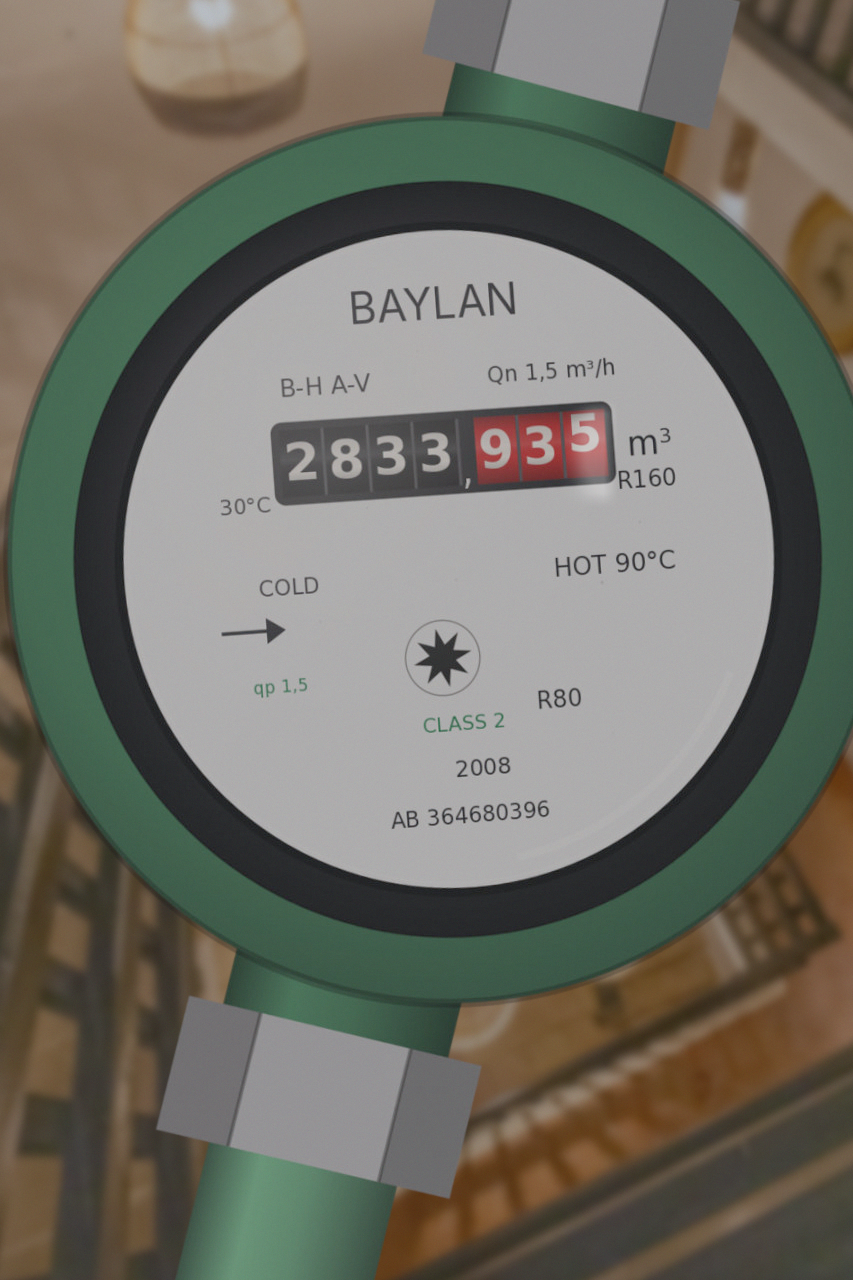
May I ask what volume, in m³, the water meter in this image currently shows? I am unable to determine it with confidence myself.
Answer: 2833.935 m³
